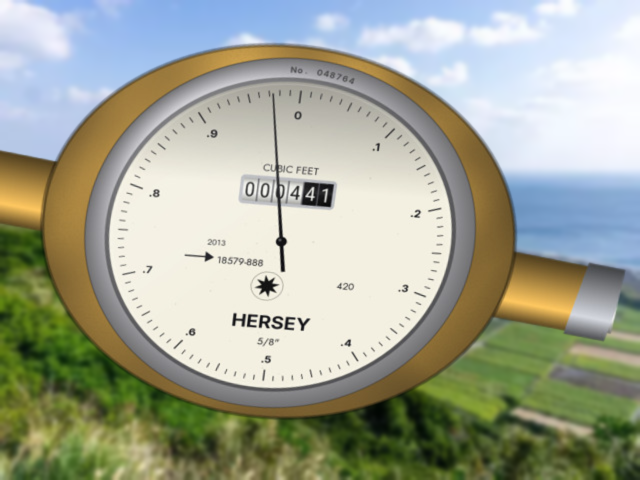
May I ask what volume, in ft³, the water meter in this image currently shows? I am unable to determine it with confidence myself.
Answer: 440.97 ft³
